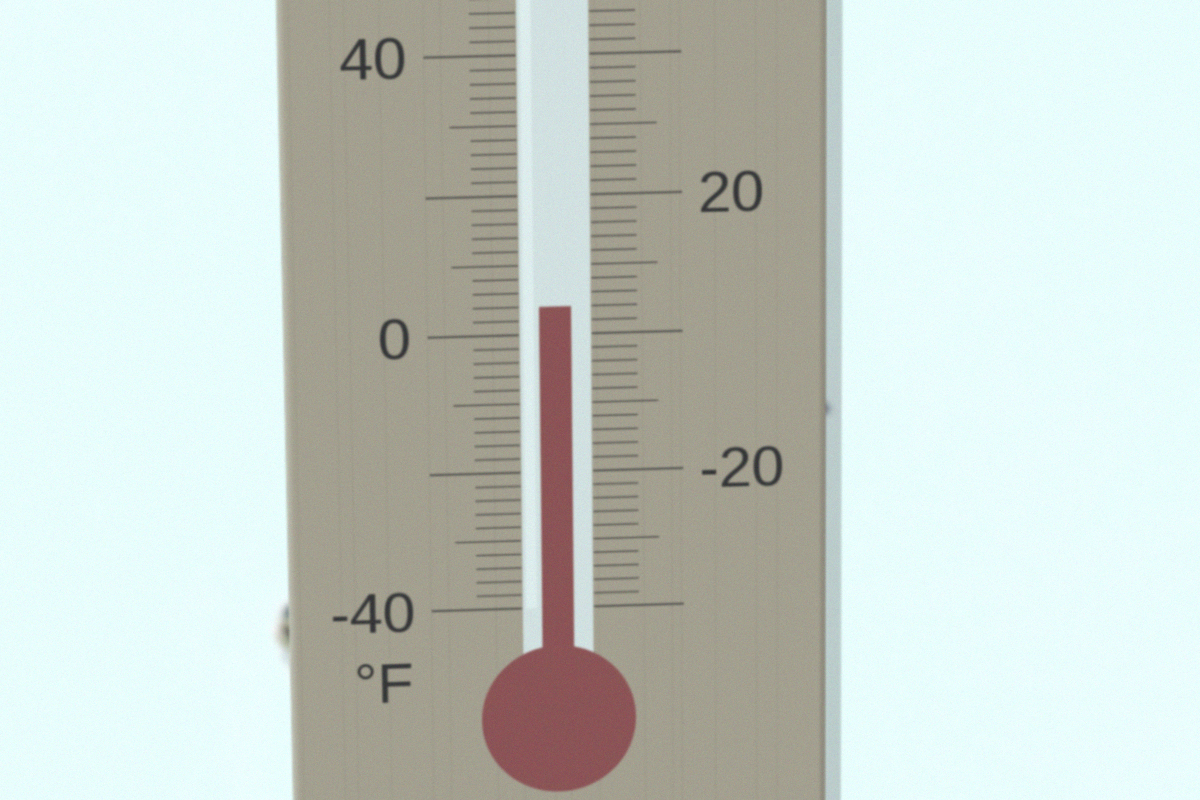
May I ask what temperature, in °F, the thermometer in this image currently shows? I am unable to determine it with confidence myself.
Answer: 4 °F
